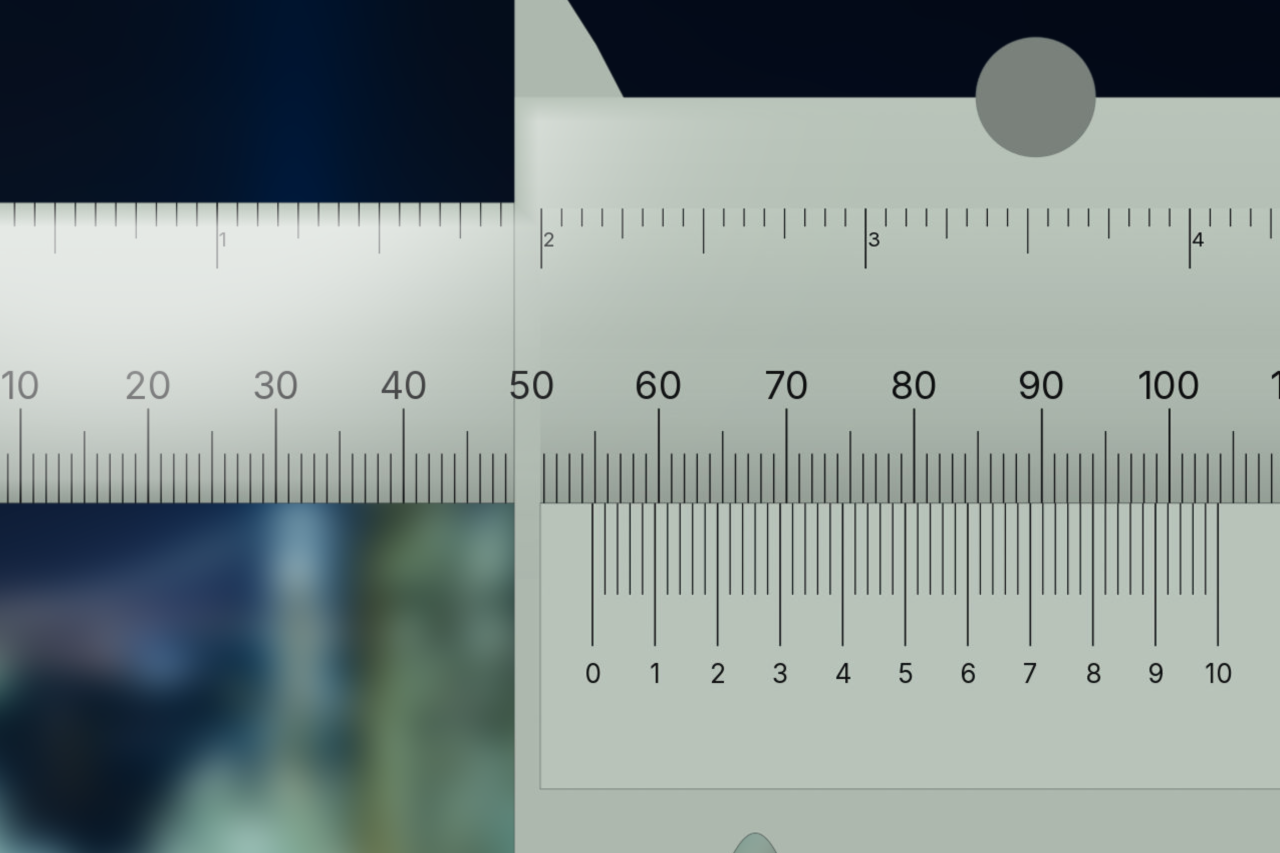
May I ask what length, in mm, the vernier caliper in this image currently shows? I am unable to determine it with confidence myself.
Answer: 54.8 mm
